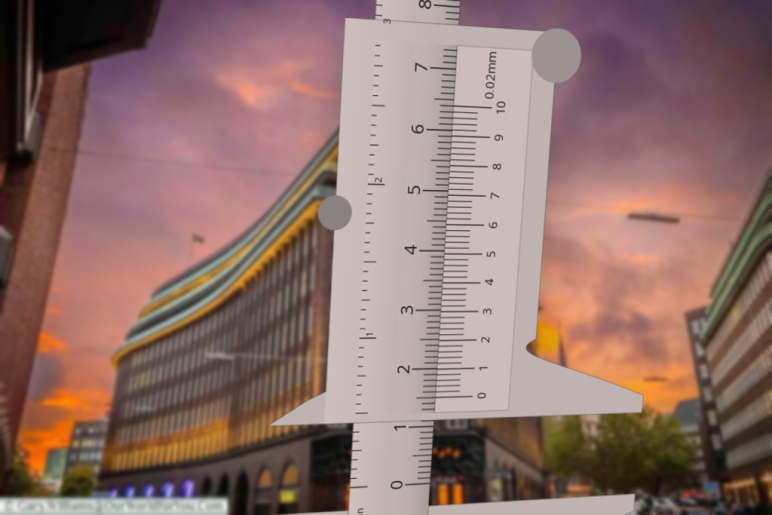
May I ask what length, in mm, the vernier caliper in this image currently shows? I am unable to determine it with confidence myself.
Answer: 15.0 mm
